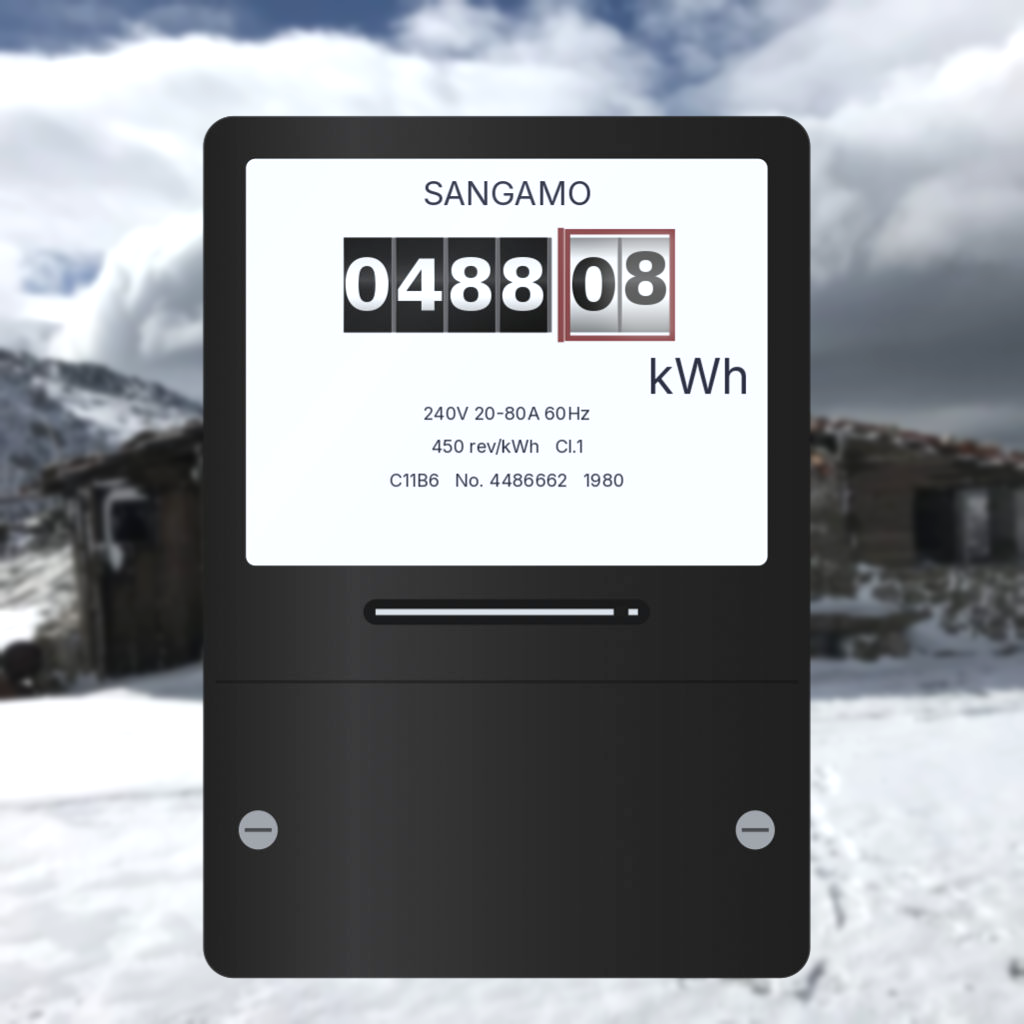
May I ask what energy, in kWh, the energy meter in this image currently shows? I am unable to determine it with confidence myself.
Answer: 488.08 kWh
